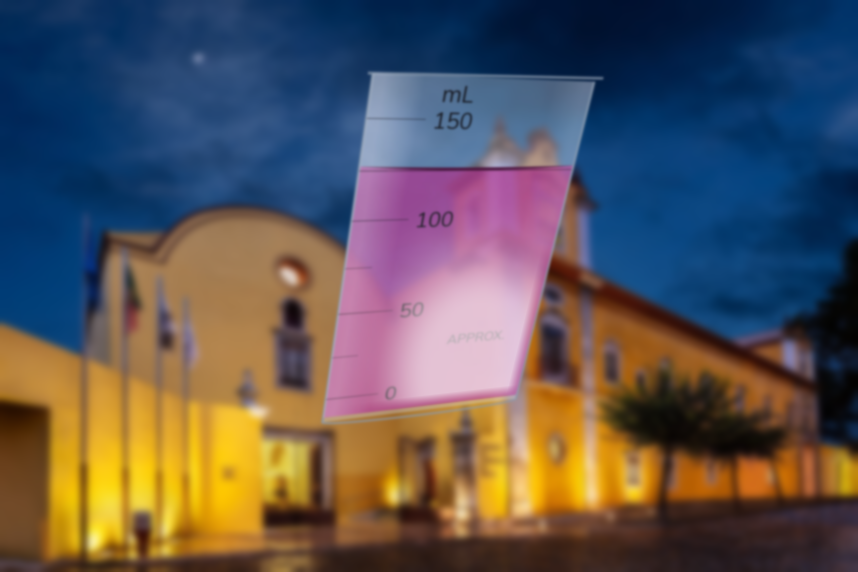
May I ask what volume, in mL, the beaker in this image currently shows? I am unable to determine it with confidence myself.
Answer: 125 mL
